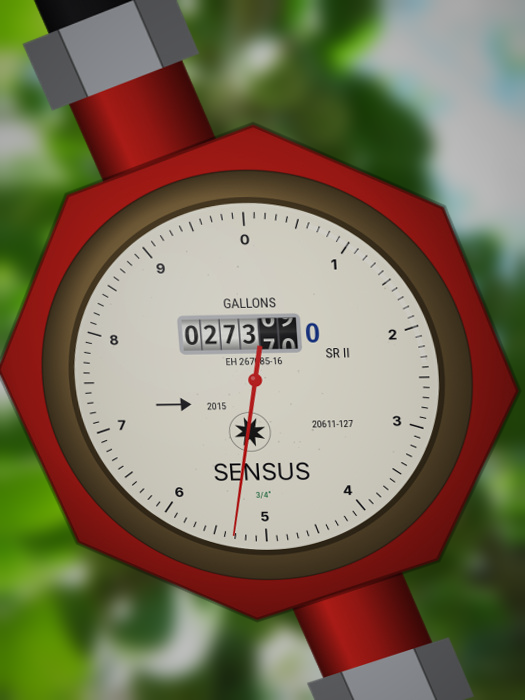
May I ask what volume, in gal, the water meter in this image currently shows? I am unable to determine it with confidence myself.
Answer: 273695.3 gal
